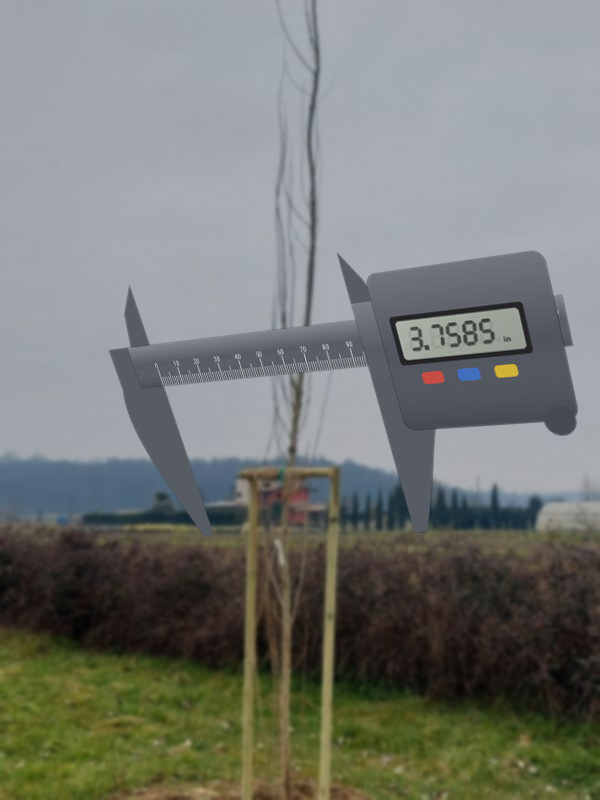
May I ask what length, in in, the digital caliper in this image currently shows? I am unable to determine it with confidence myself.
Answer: 3.7585 in
